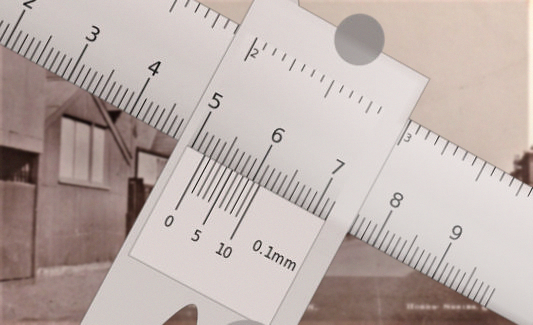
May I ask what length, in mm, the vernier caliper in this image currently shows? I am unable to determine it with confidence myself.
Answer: 52.2 mm
